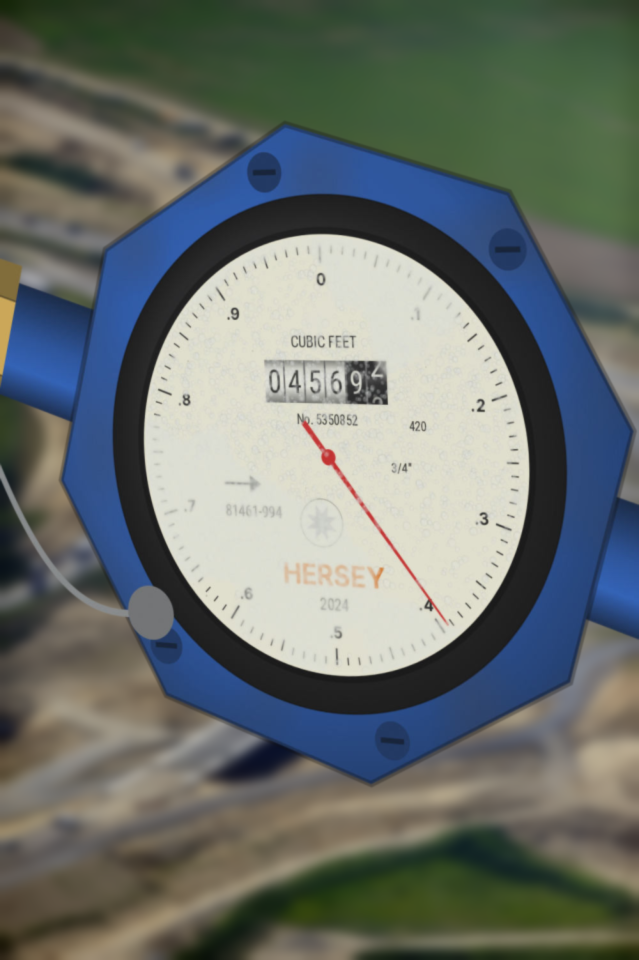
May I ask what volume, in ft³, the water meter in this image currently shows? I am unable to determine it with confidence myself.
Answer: 45692.39 ft³
